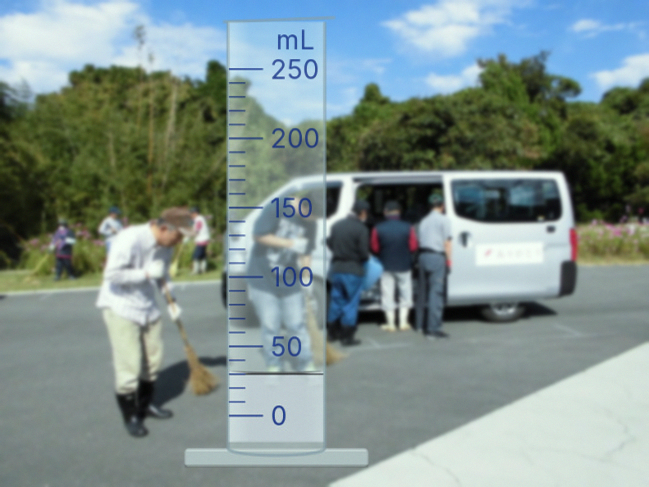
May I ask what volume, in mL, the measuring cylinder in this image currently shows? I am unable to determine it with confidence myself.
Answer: 30 mL
